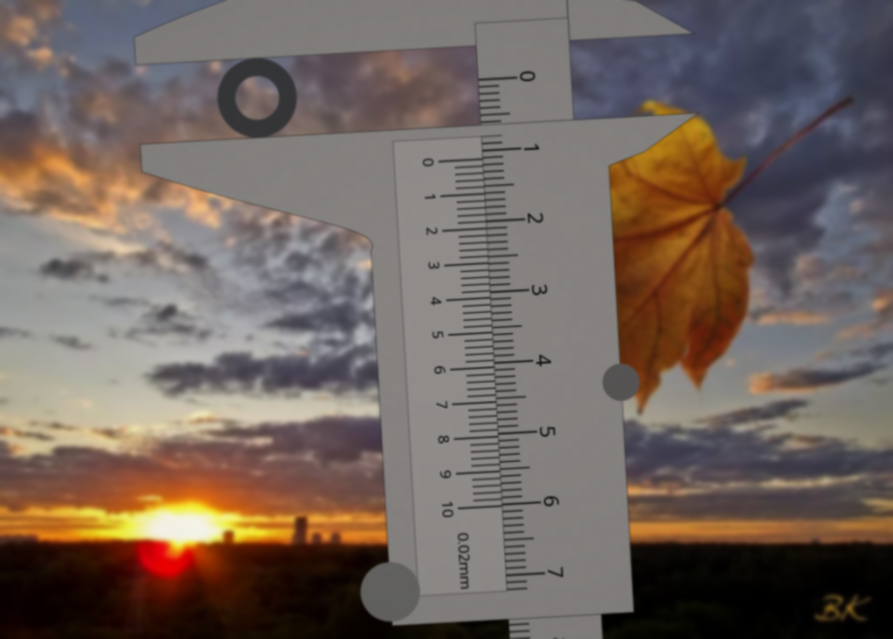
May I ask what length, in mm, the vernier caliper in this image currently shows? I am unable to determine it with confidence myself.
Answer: 11.2 mm
